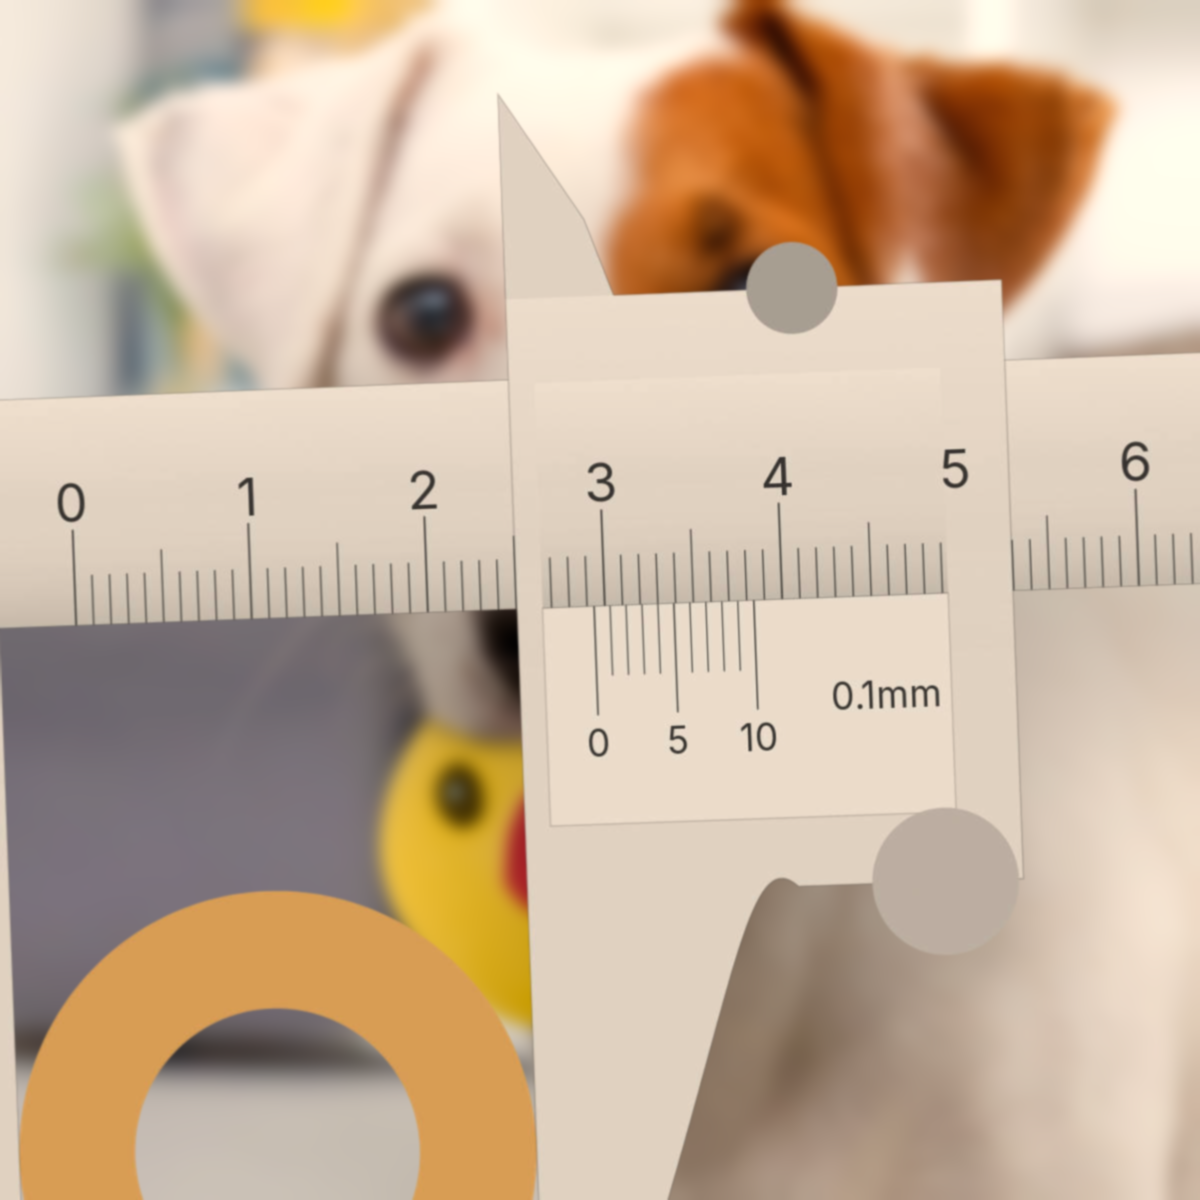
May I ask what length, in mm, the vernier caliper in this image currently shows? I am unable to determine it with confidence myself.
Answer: 29.4 mm
